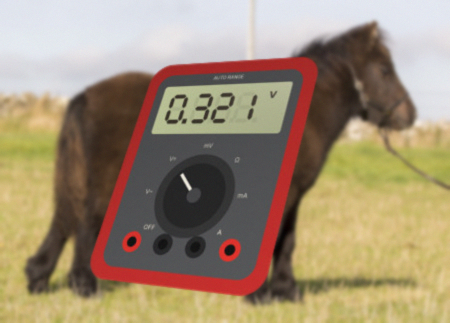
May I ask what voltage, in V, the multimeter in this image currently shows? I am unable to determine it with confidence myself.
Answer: 0.321 V
